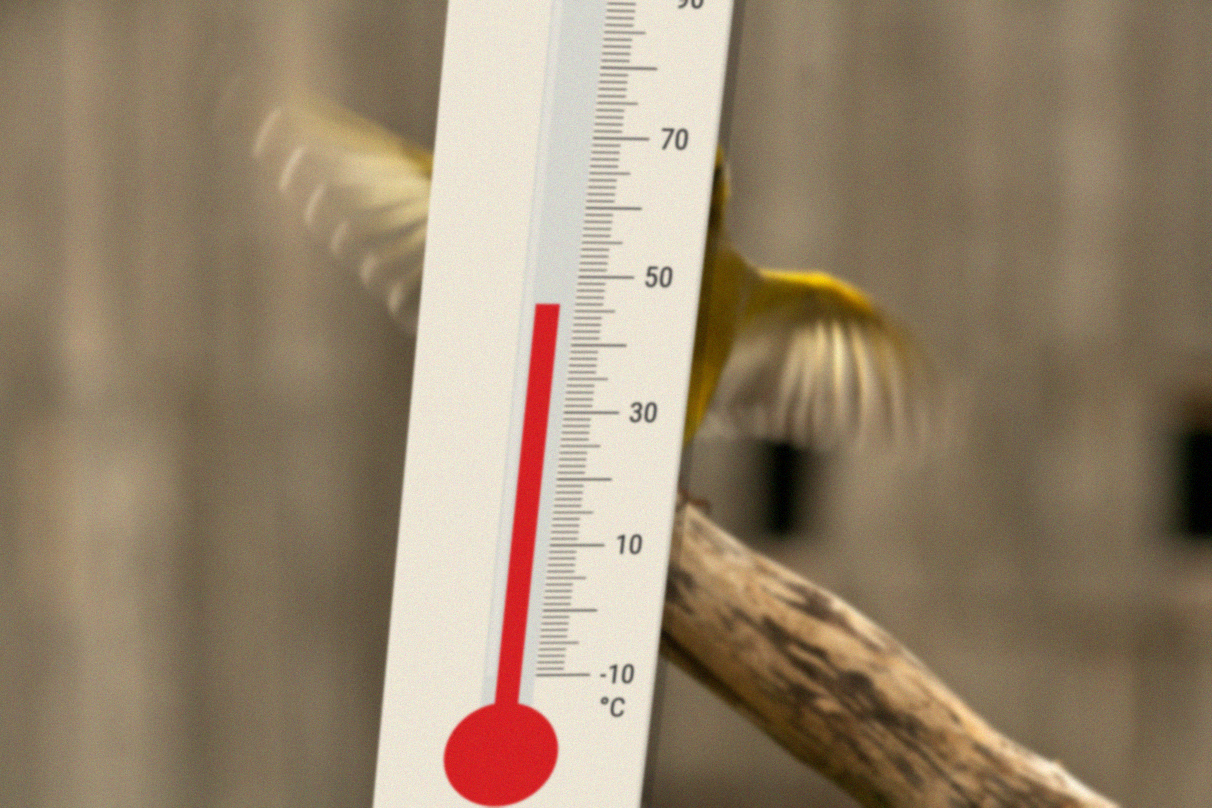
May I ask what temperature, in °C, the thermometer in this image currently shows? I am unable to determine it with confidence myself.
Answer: 46 °C
